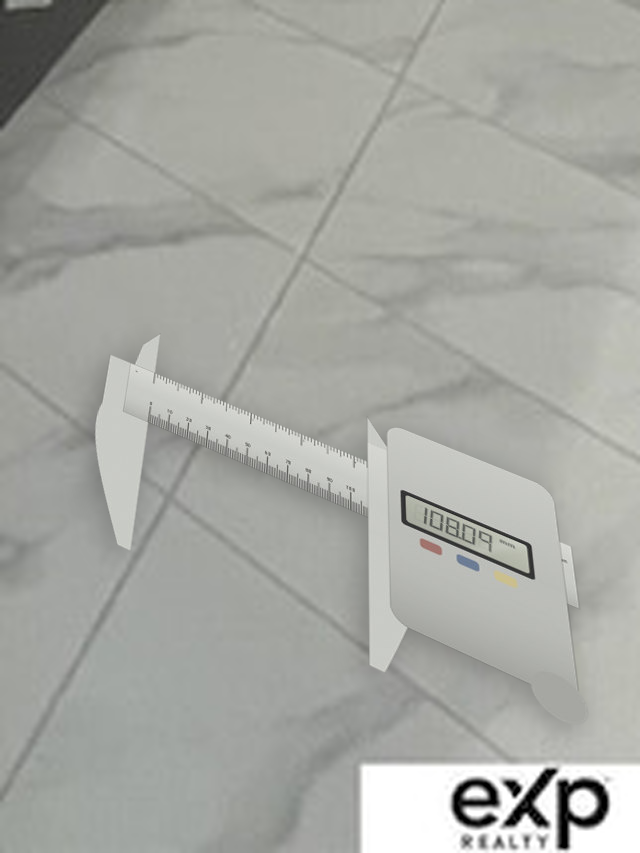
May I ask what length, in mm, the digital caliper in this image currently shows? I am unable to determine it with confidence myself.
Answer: 108.09 mm
